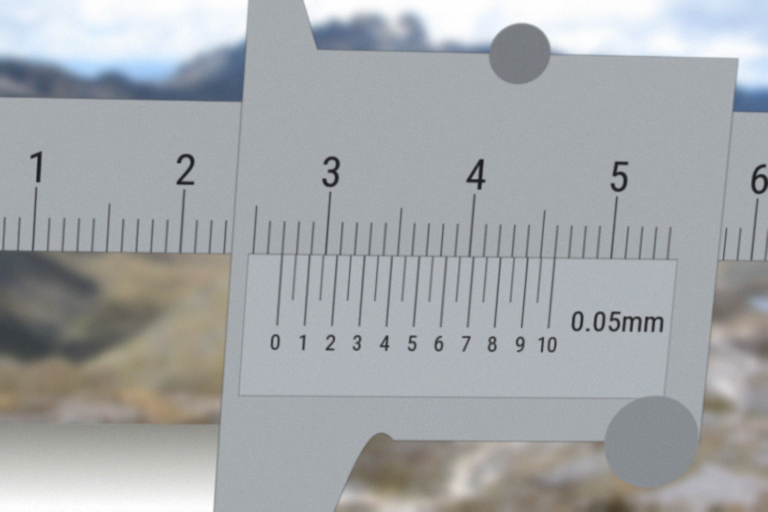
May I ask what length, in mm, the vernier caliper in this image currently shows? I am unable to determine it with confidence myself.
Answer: 27.0 mm
